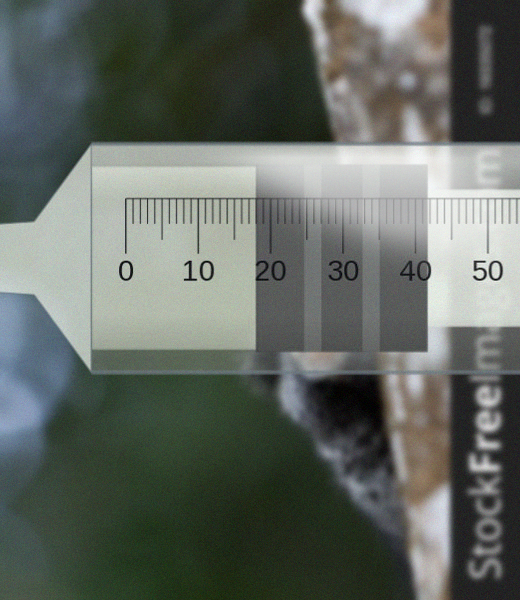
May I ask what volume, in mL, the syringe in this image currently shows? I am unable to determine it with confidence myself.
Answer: 18 mL
